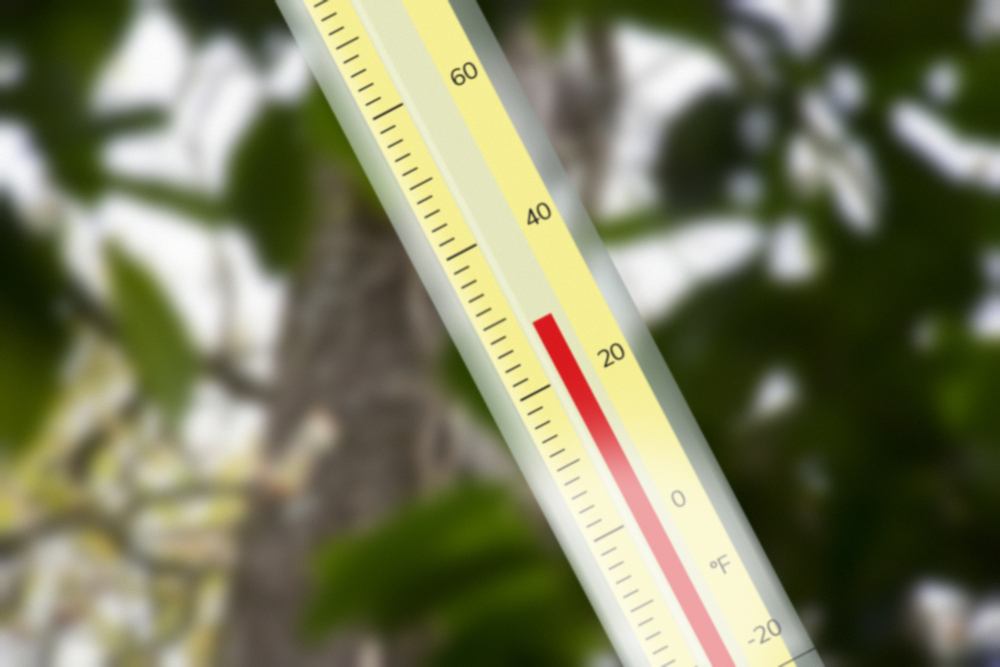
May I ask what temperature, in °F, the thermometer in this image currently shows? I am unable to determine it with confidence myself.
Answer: 28 °F
